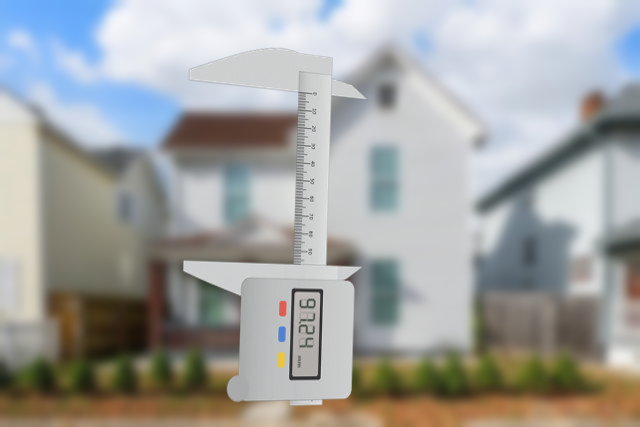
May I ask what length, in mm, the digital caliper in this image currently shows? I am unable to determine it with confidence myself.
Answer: 97.24 mm
